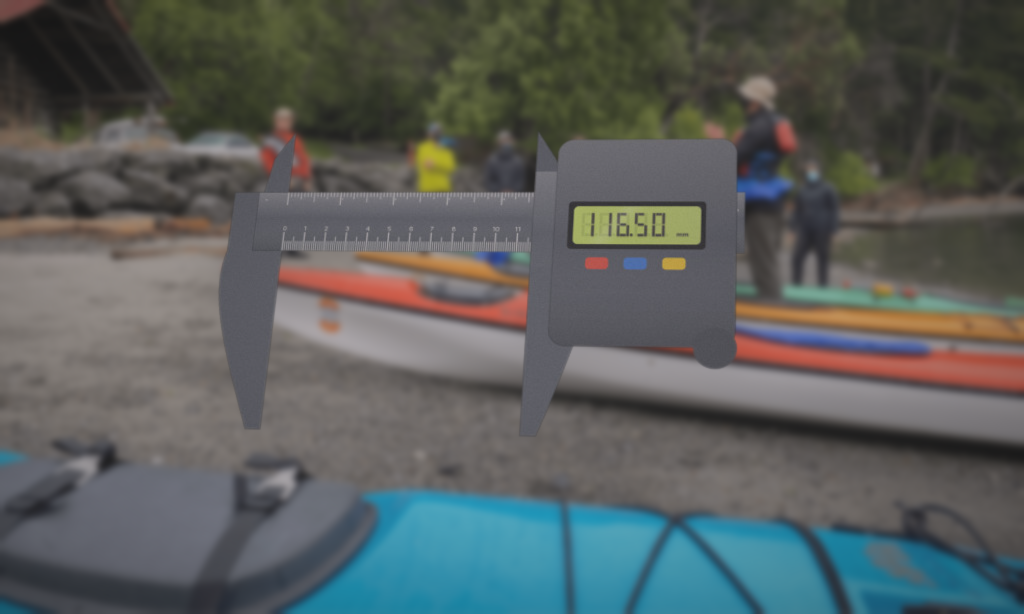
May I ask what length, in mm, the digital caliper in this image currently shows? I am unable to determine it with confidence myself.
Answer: 116.50 mm
